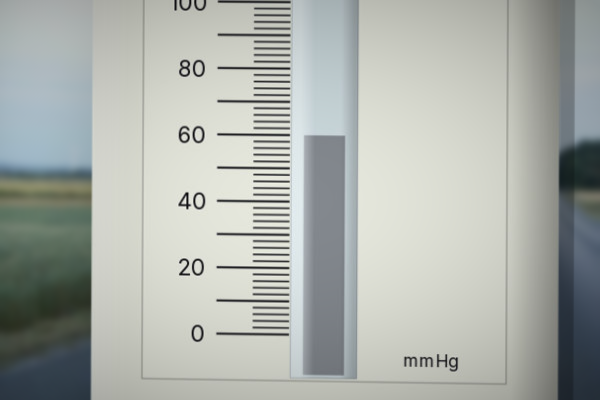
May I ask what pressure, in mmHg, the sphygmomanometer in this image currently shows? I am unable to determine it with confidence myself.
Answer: 60 mmHg
